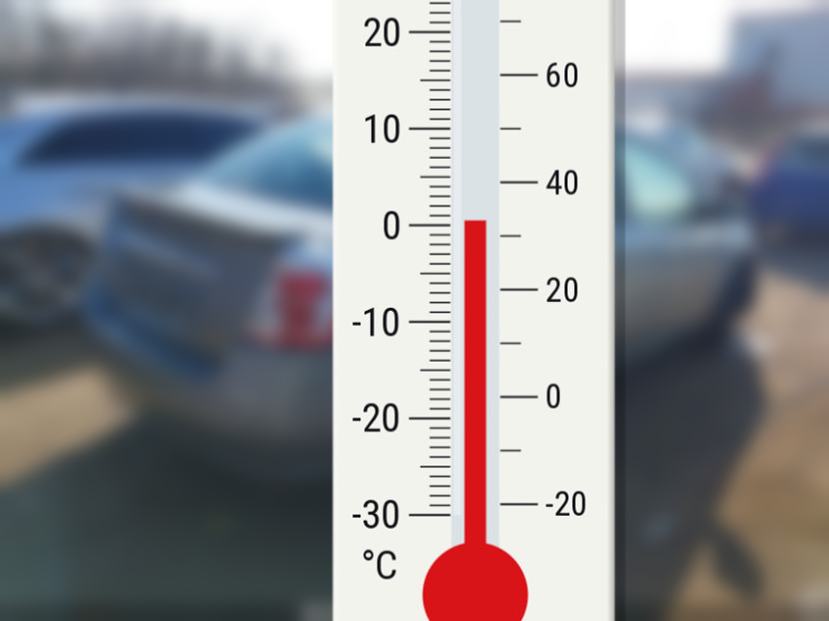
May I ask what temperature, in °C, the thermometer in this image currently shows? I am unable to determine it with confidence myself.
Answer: 0.5 °C
